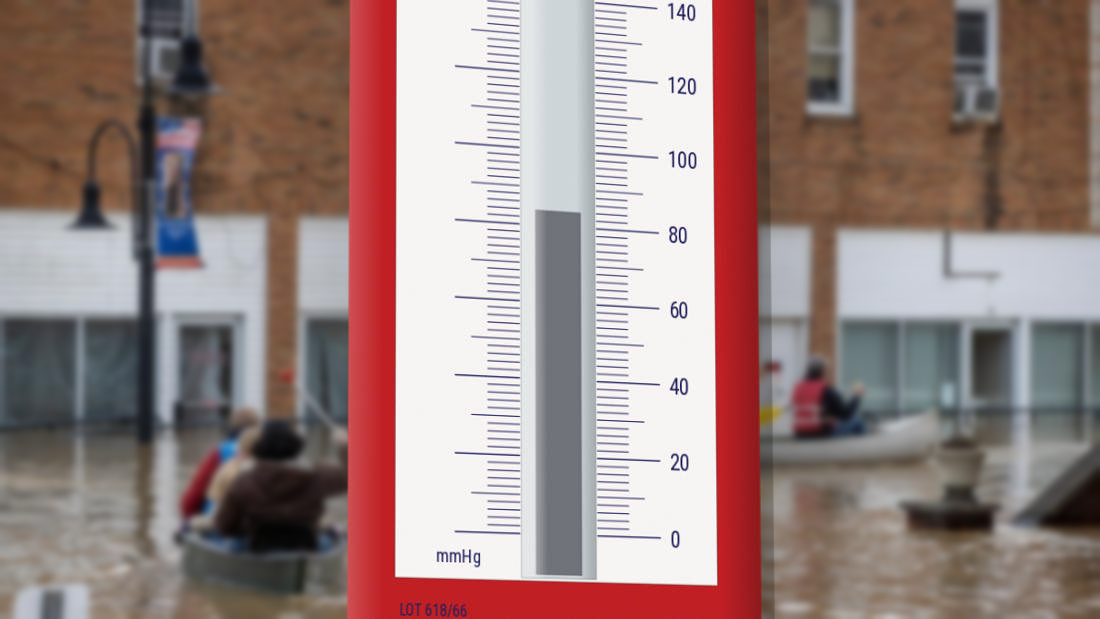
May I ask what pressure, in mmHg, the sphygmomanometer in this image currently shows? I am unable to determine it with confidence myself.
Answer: 84 mmHg
